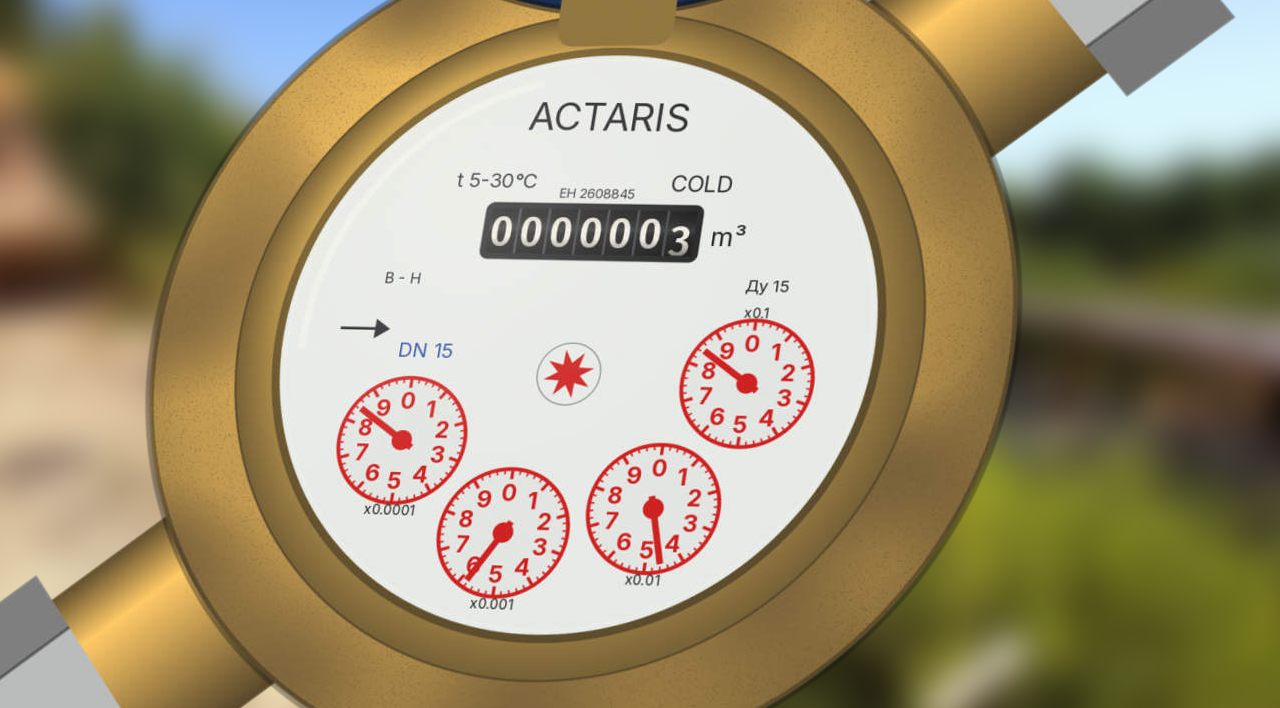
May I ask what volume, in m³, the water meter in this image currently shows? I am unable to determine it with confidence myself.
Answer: 2.8458 m³
